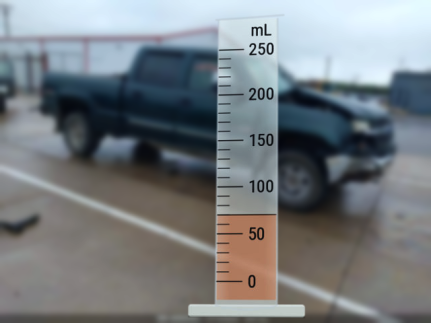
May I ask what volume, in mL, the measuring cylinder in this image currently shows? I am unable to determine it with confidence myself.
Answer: 70 mL
